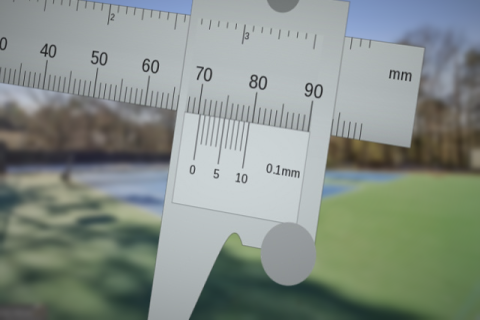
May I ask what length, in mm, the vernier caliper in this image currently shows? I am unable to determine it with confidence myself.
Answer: 70.4 mm
